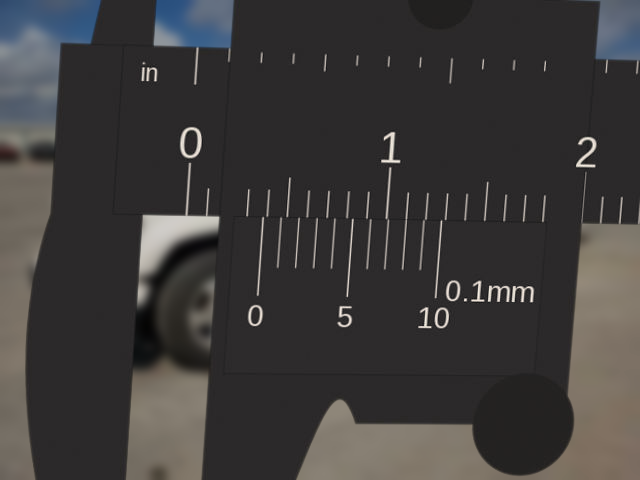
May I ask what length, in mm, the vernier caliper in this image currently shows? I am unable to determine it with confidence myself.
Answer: 3.8 mm
